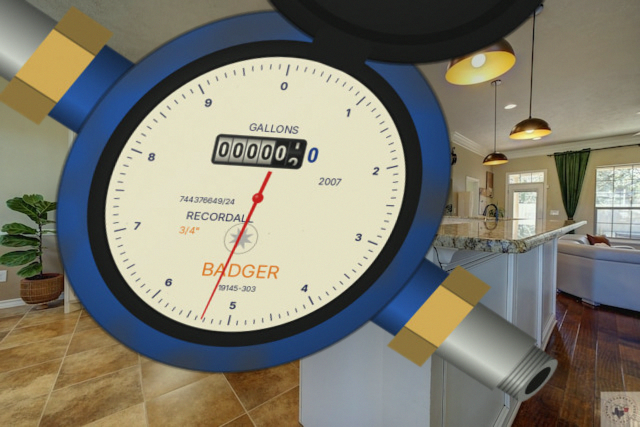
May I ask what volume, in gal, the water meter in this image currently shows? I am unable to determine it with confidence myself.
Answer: 15.3 gal
